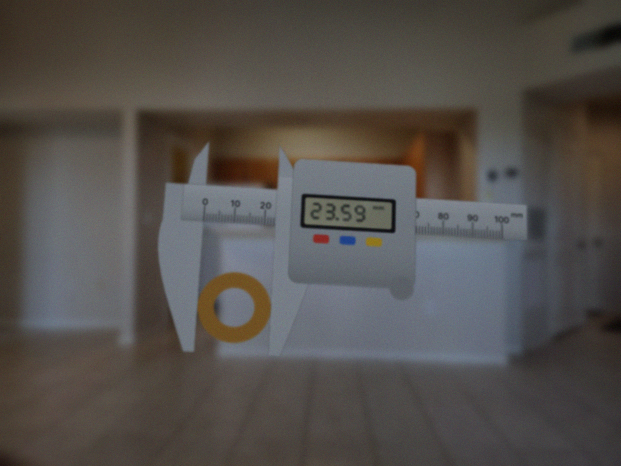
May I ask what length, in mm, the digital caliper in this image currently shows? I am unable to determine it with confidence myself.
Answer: 23.59 mm
